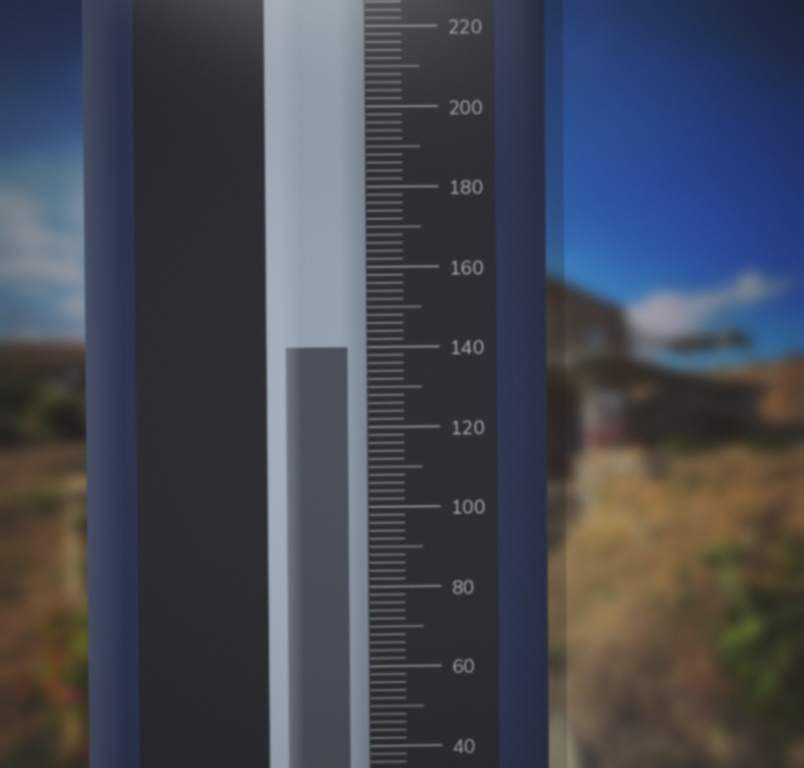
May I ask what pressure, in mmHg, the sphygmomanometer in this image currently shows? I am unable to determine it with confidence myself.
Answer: 140 mmHg
